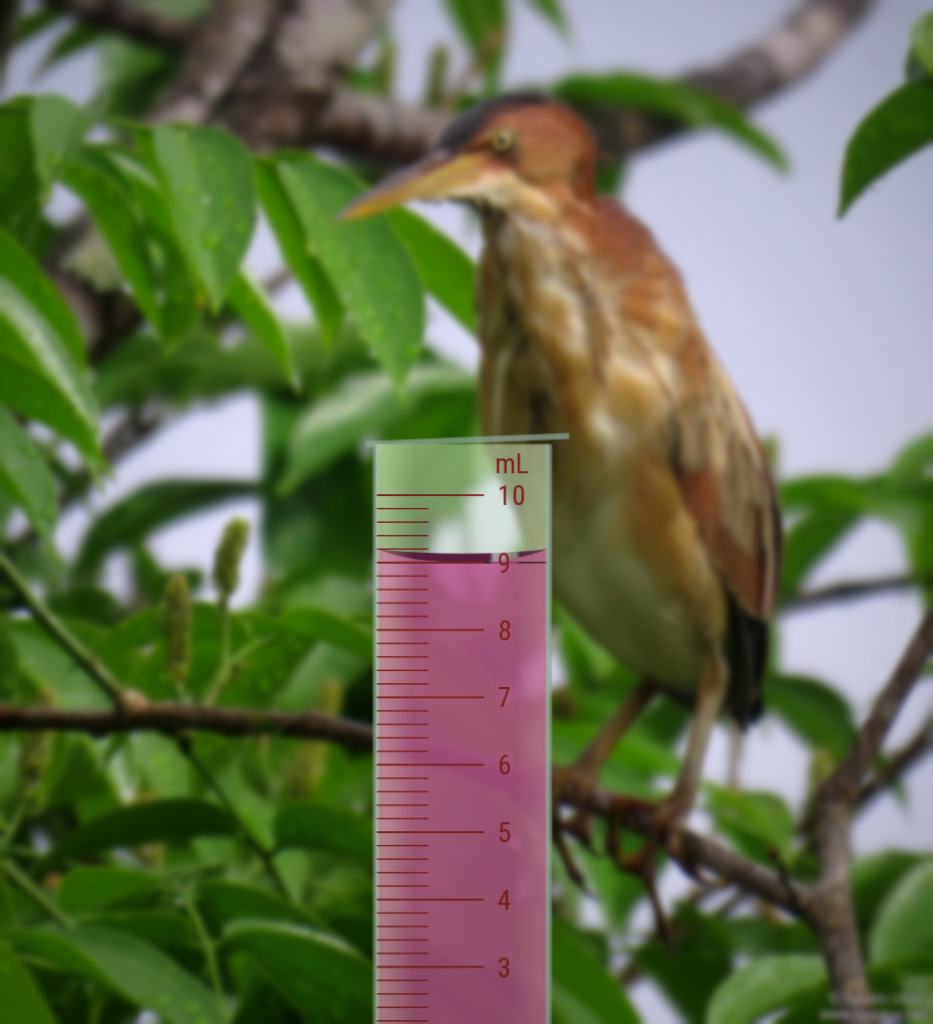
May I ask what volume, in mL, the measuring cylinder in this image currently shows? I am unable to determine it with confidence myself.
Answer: 9 mL
